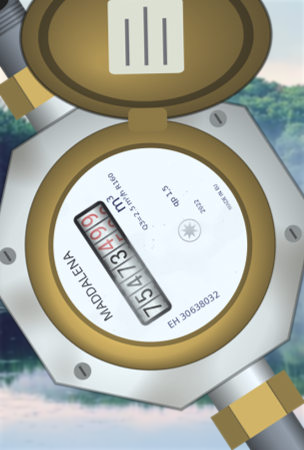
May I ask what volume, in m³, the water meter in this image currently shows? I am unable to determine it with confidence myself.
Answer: 75473.499 m³
